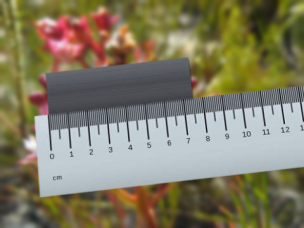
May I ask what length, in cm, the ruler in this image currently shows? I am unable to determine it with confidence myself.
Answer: 7.5 cm
